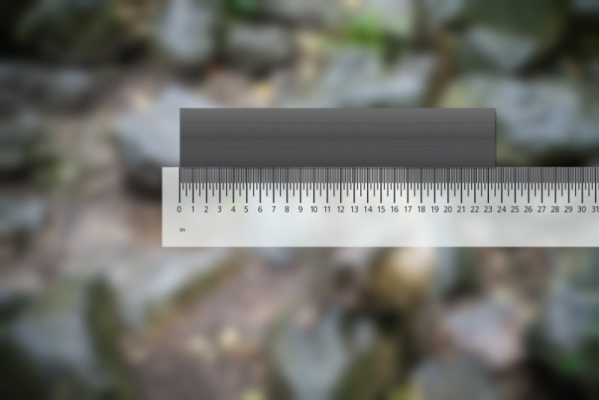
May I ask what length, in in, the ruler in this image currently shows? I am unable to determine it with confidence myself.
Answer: 23.5 in
